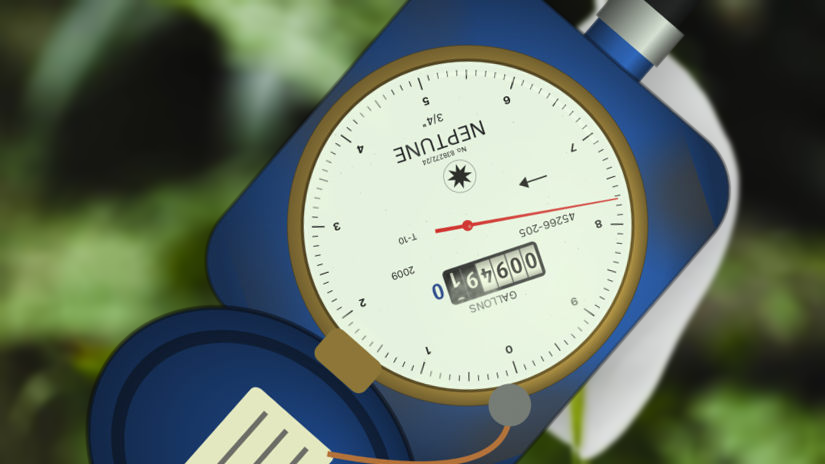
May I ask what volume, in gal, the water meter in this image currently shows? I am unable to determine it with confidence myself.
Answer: 94907.7 gal
